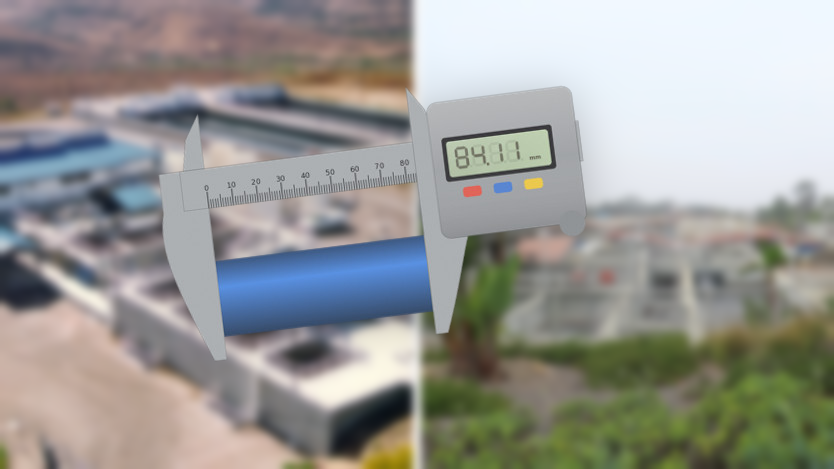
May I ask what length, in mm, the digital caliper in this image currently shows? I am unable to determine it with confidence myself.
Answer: 84.11 mm
